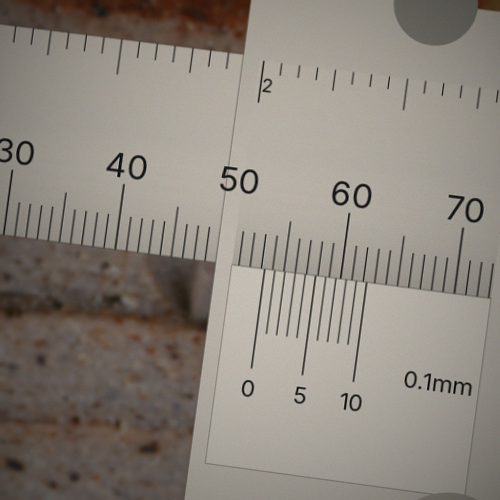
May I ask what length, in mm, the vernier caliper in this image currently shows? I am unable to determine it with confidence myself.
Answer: 53.3 mm
